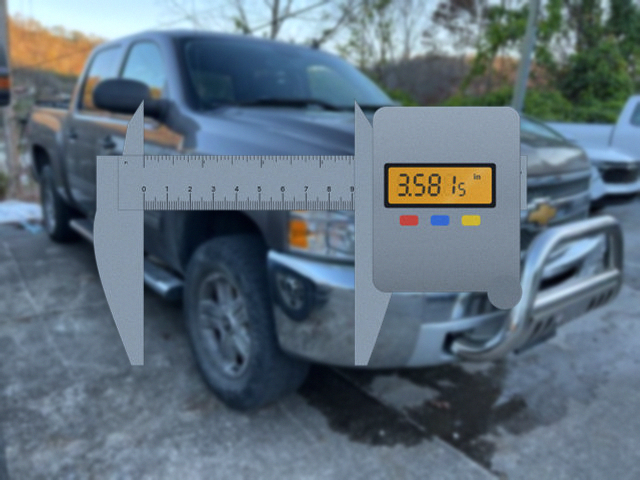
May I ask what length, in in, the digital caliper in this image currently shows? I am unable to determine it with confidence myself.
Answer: 3.5815 in
